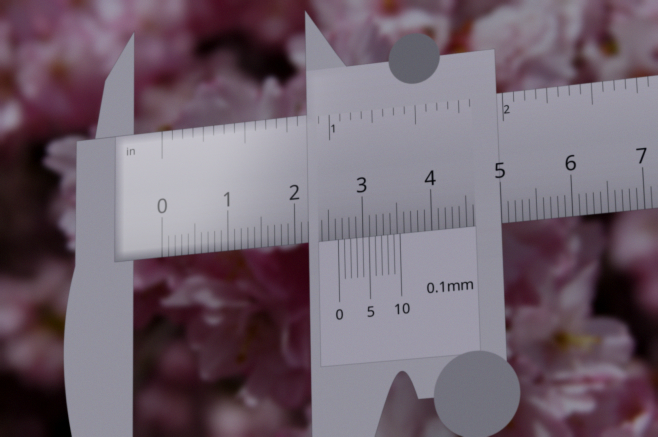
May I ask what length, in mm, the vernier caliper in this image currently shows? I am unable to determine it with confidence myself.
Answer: 26.4 mm
